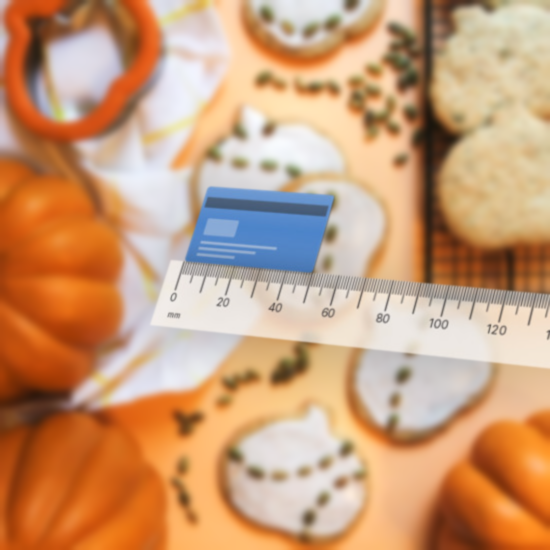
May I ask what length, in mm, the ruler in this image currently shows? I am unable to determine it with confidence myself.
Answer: 50 mm
